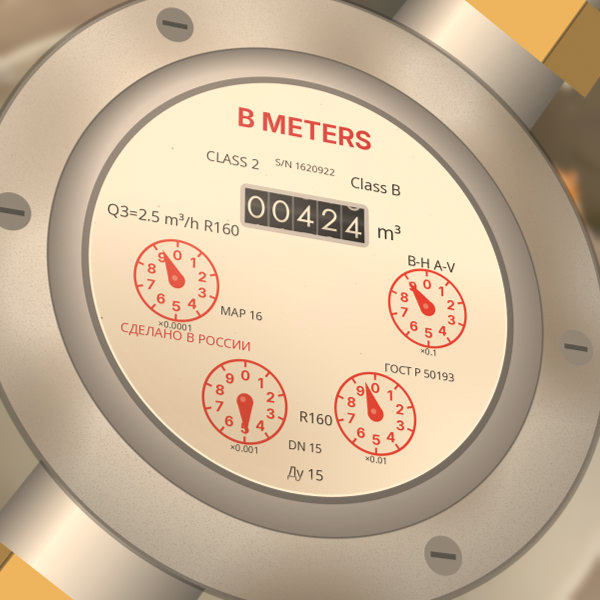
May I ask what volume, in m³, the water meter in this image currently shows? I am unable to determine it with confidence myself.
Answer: 423.8949 m³
